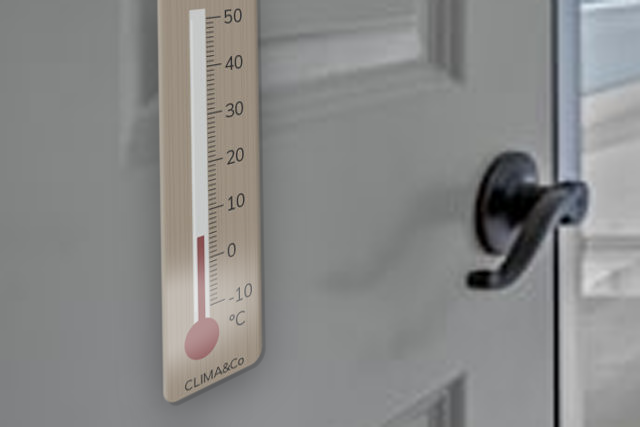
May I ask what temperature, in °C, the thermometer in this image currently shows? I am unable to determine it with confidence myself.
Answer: 5 °C
